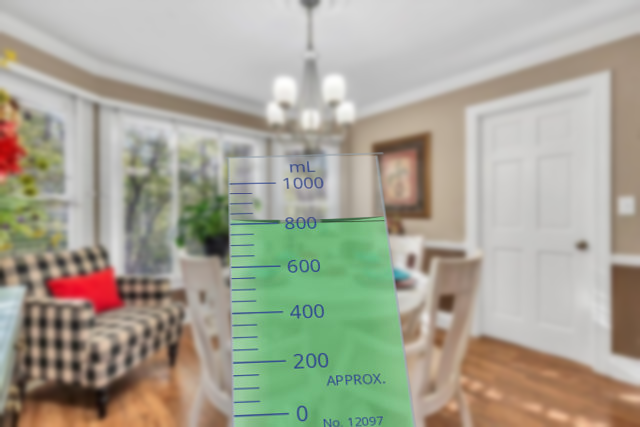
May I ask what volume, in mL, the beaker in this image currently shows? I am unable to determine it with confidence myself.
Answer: 800 mL
